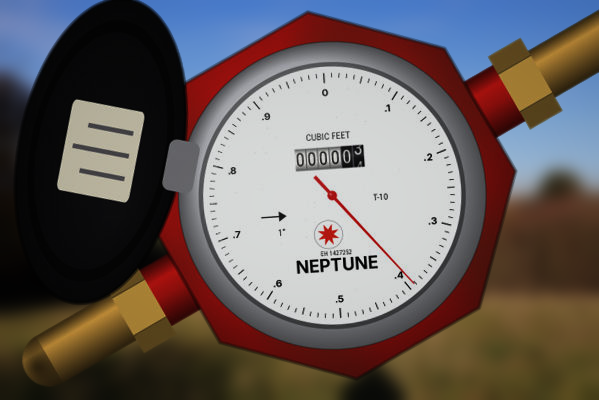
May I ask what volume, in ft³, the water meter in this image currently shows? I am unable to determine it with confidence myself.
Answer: 3.39 ft³
